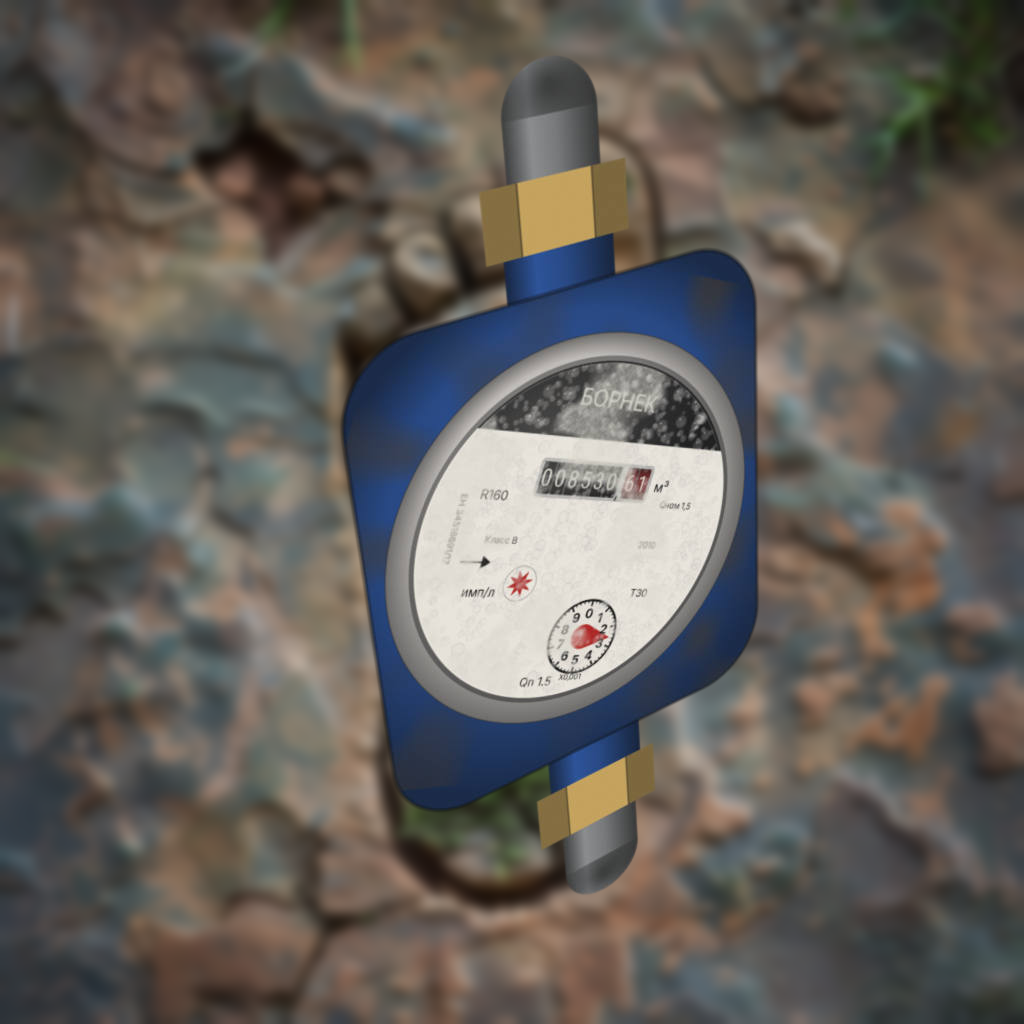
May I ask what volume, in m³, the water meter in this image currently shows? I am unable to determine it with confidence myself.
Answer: 8530.612 m³
